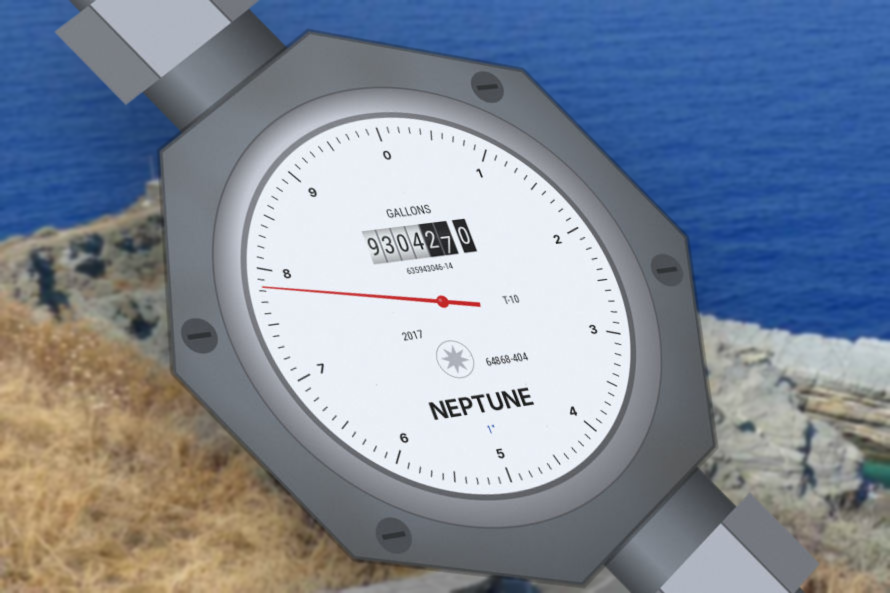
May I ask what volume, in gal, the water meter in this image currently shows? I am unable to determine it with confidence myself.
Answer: 9304267.8 gal
